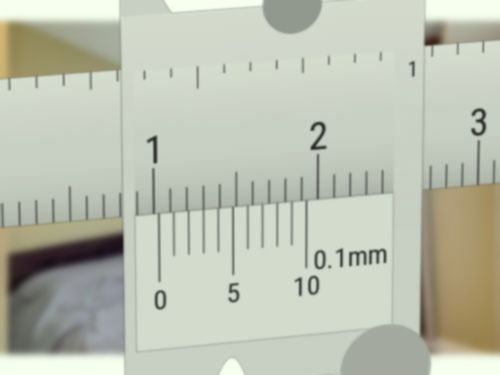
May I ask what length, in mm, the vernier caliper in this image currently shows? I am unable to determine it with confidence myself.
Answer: 10.3 mm
